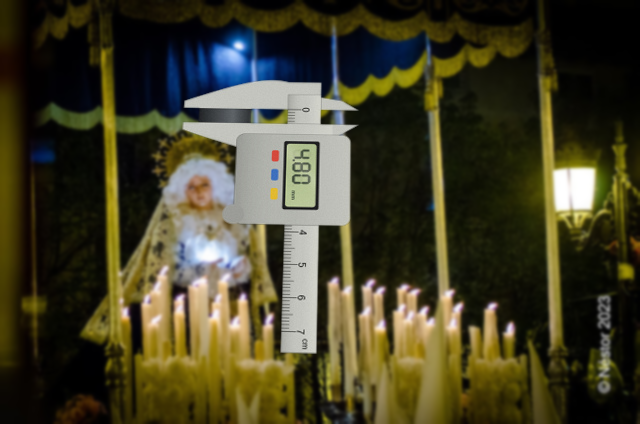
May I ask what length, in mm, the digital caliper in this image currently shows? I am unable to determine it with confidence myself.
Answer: 4.80 mm
